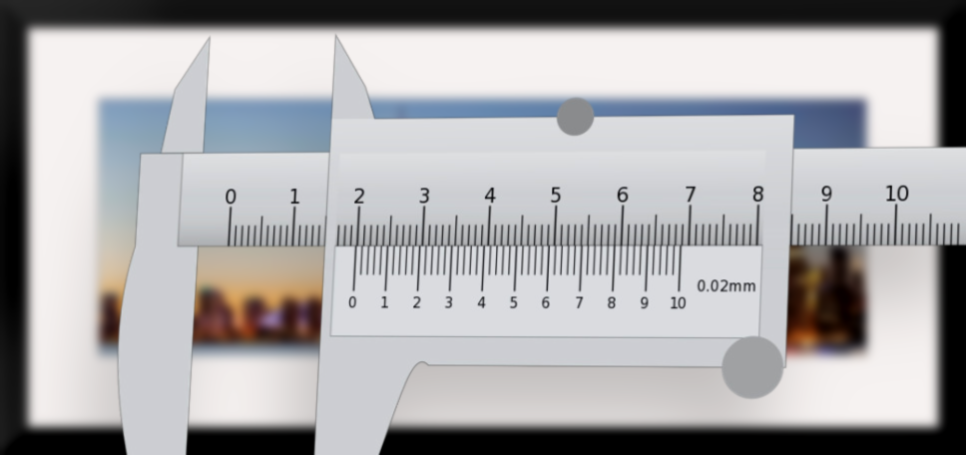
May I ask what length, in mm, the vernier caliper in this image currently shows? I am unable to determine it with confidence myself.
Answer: 19.8 mm
